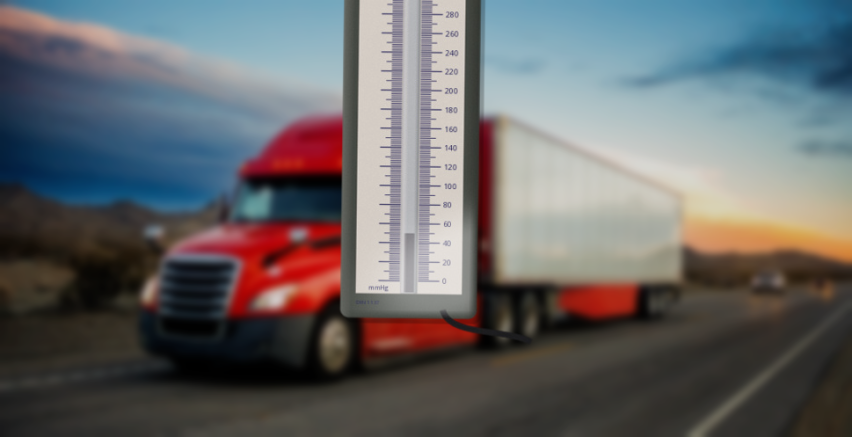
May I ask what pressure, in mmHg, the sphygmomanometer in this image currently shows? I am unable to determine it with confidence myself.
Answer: 50 mmHg
